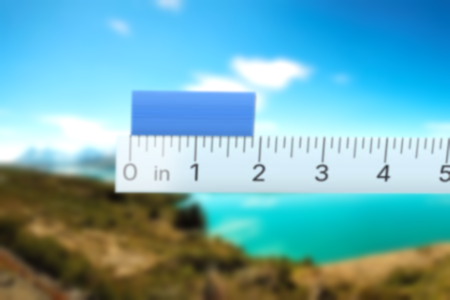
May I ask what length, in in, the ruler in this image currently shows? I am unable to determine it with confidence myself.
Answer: 1.875 in
